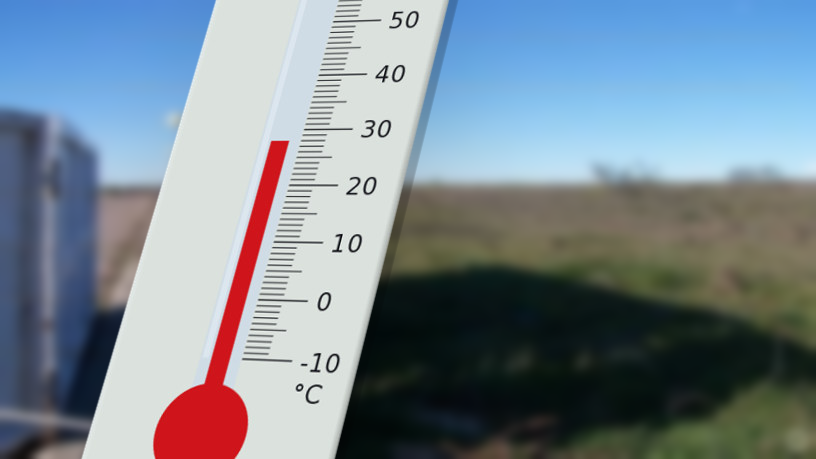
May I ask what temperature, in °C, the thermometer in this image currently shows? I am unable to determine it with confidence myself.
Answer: 28 °C
